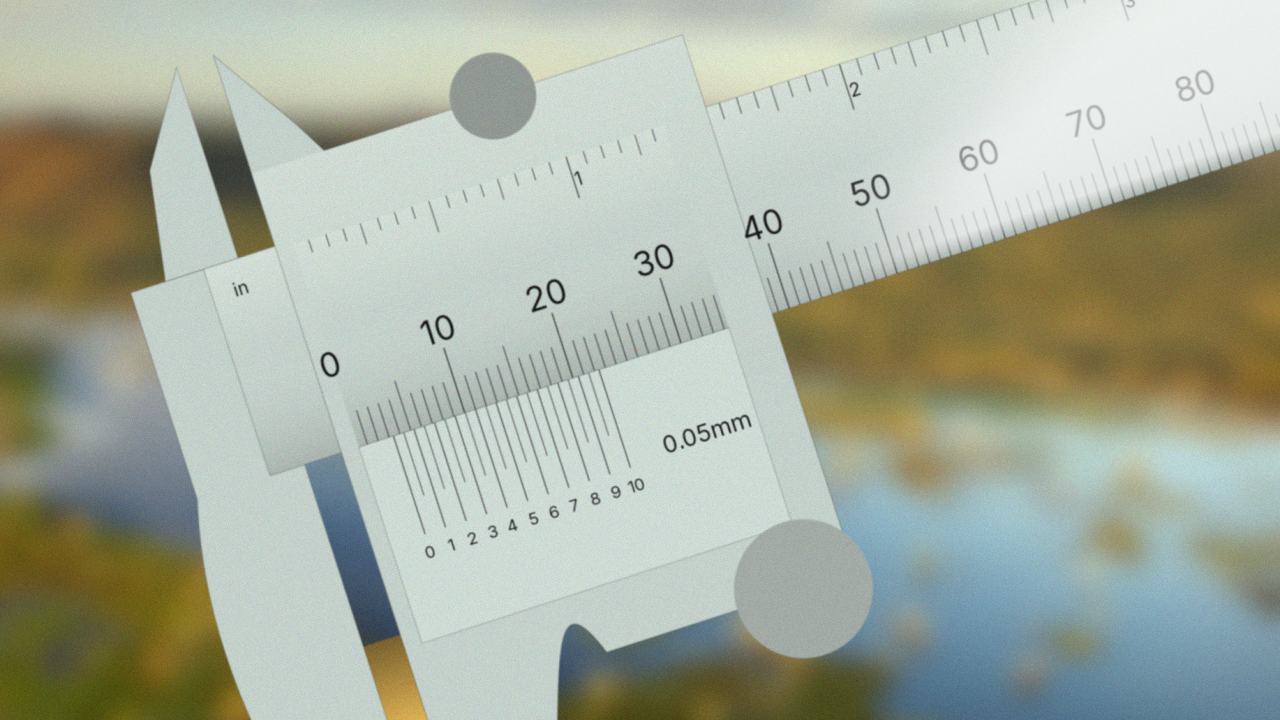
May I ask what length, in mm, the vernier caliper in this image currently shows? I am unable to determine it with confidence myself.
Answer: 3.4 mm
